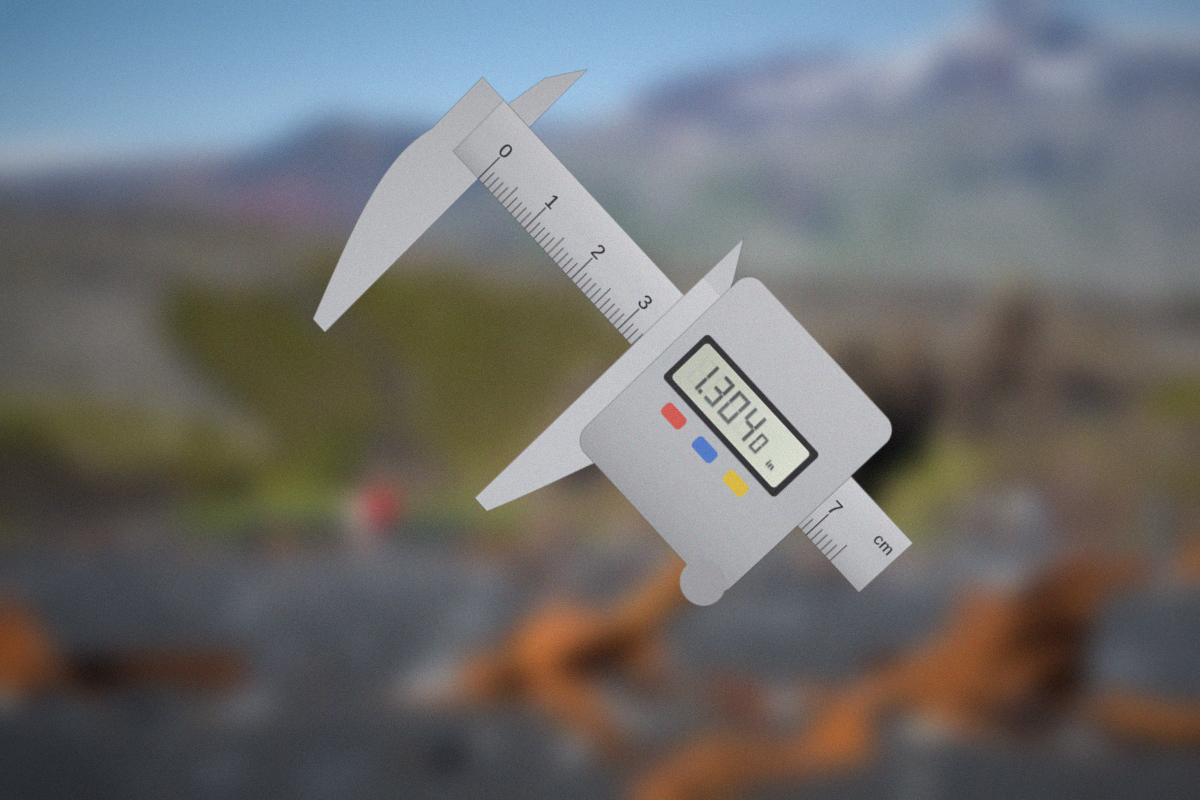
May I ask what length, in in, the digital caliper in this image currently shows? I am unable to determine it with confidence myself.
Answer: 1.3040 in
